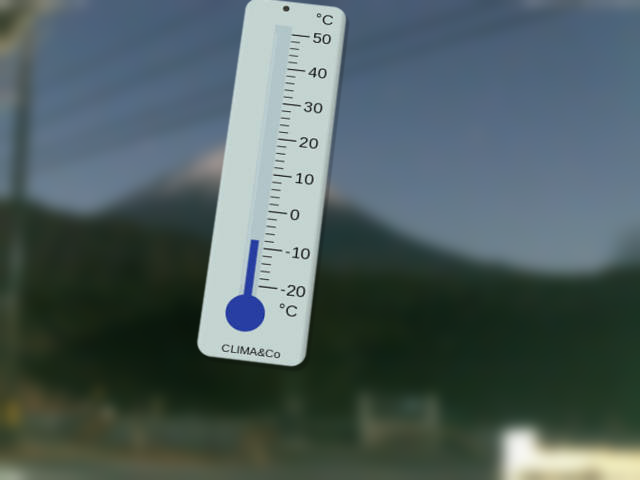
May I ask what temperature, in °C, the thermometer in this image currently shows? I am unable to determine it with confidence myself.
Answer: -8 °C
